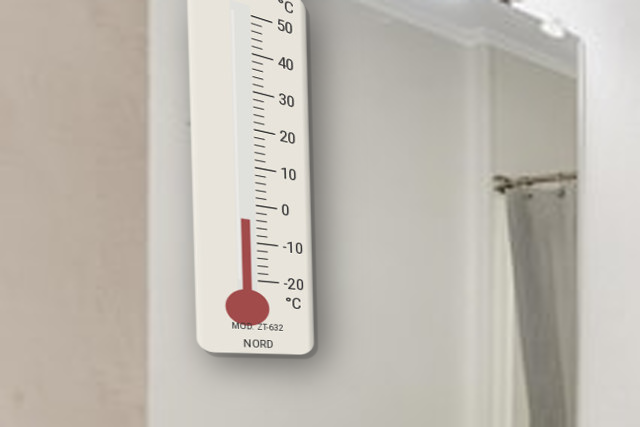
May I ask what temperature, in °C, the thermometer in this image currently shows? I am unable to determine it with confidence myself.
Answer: -4 °C
